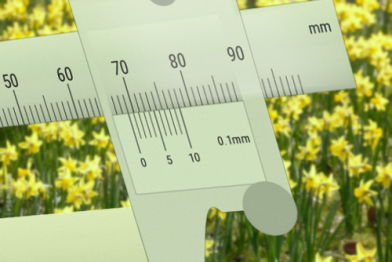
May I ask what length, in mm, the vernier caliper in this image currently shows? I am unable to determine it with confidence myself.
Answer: 69.0 mm
